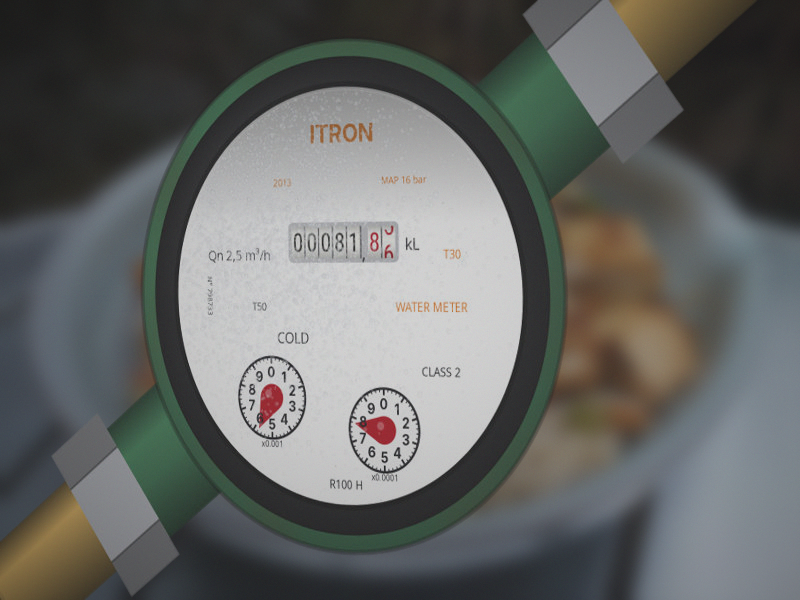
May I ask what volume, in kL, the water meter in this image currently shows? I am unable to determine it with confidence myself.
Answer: 81.8557 kL
